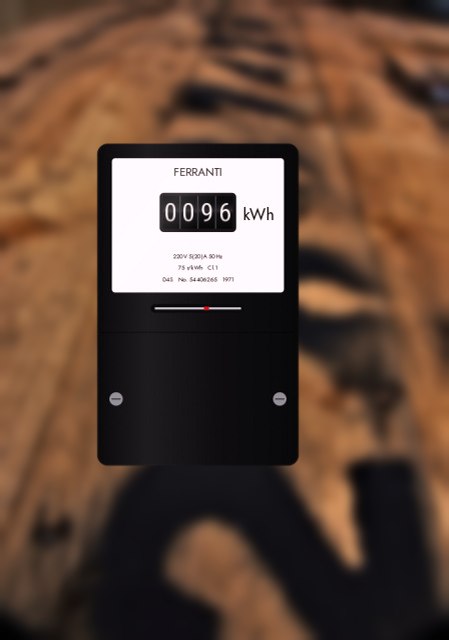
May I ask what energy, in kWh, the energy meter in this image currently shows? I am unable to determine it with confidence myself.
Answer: 96 kWh
